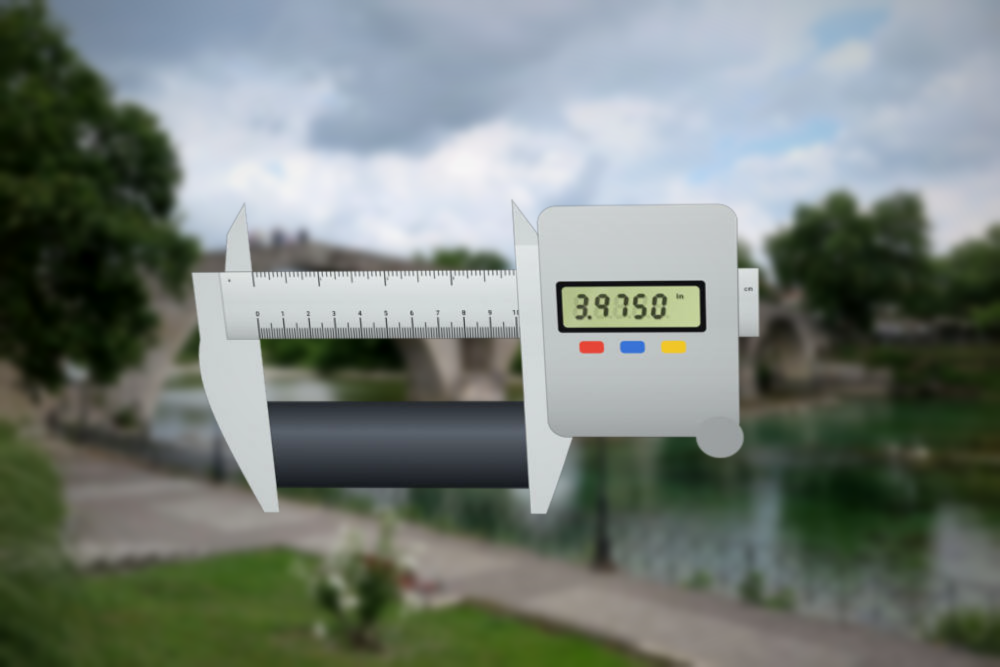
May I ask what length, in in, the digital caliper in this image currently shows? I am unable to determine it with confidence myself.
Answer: 3.9750 in
